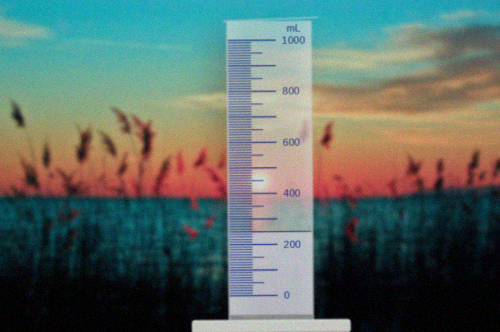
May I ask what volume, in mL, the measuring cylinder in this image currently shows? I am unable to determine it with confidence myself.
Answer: 250 mL
